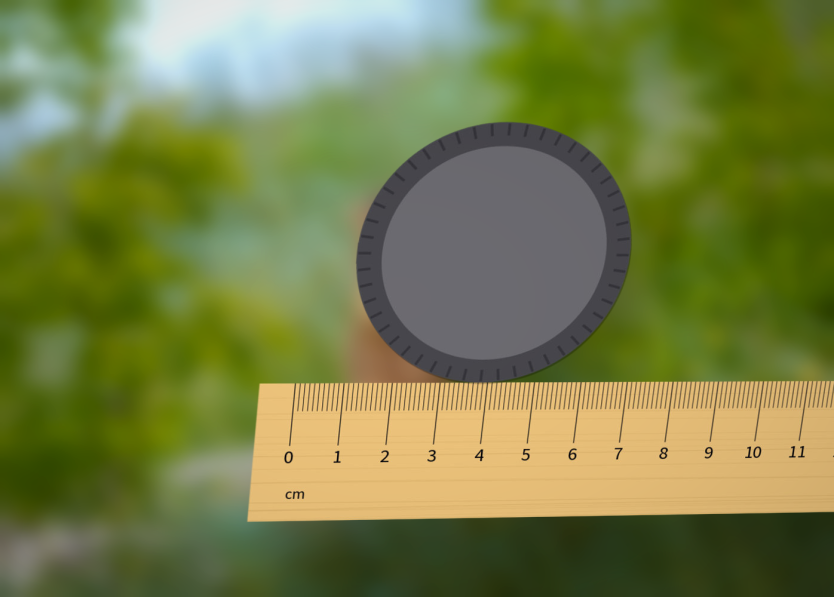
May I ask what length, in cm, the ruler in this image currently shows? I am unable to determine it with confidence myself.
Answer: 5.7 cm
